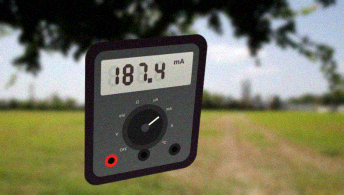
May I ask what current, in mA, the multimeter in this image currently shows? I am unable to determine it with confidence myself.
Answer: 187.4 mA
